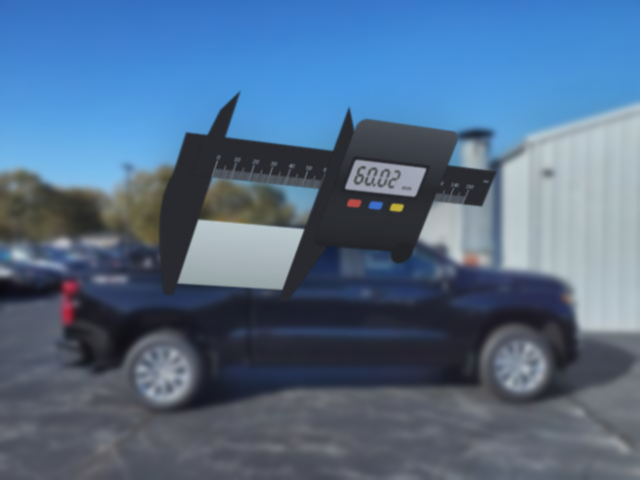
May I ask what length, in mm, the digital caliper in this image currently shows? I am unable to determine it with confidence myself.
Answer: 60.02 mm
